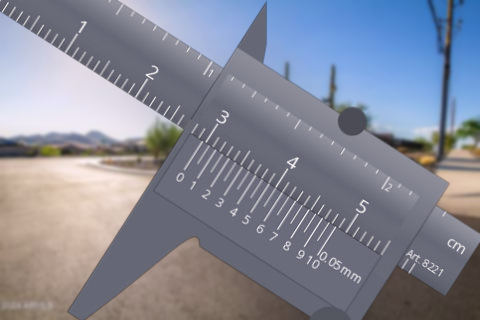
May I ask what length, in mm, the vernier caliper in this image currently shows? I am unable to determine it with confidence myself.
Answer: 29.6 mm
